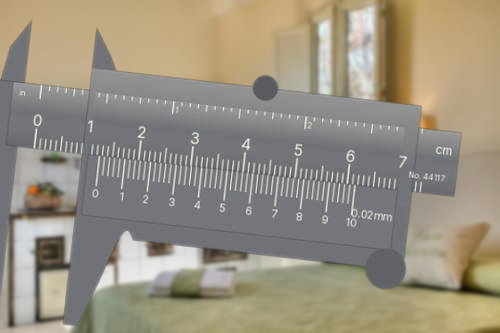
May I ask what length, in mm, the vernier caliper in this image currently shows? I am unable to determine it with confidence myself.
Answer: 12.5 mm
